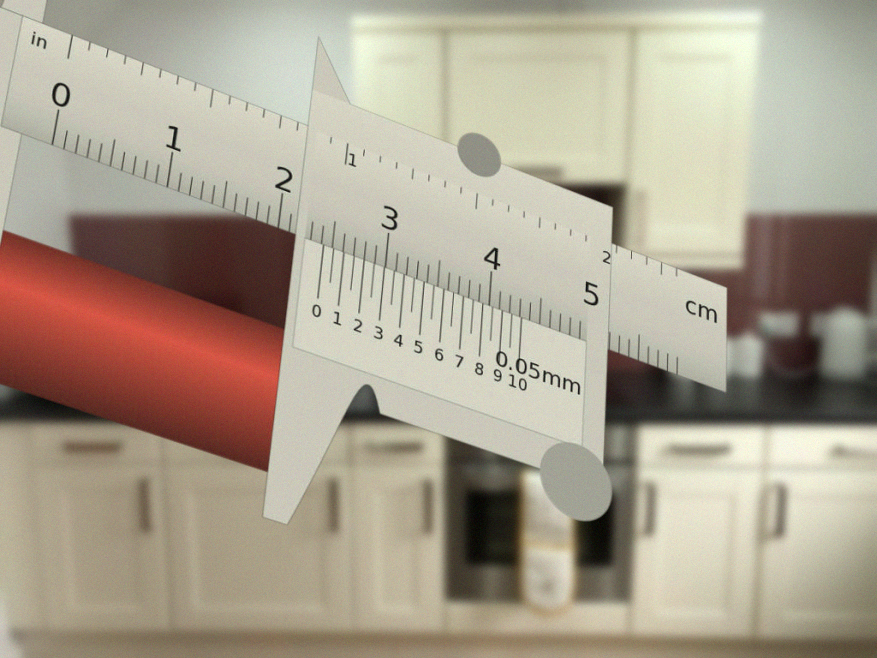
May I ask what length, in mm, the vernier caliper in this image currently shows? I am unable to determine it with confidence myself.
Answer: 24.2 mm
